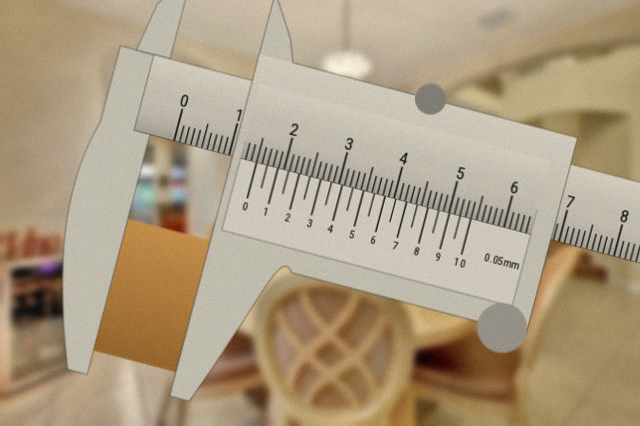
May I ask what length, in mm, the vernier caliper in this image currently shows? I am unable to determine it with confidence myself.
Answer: 15.0 mm
